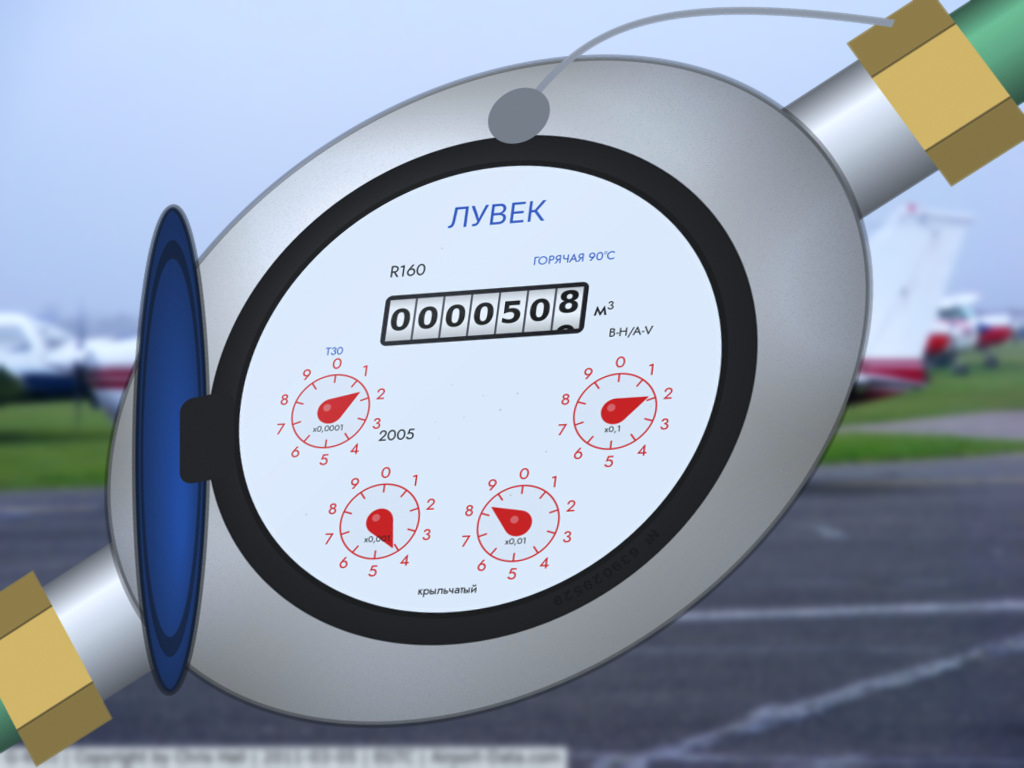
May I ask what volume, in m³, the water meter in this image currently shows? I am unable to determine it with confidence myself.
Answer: 508.1841 m³
